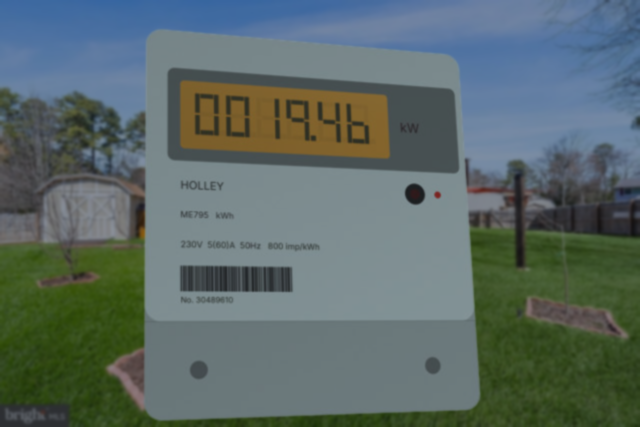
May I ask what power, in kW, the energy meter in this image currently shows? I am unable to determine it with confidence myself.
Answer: 19.46 kW
